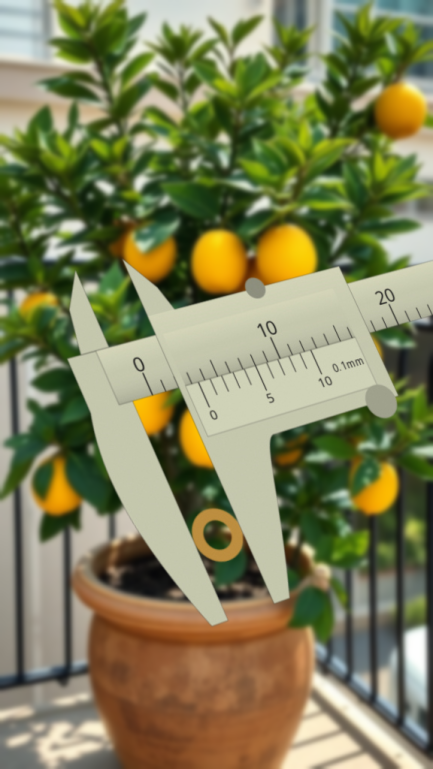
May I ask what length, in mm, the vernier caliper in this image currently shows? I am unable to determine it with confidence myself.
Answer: 3.5 mm
